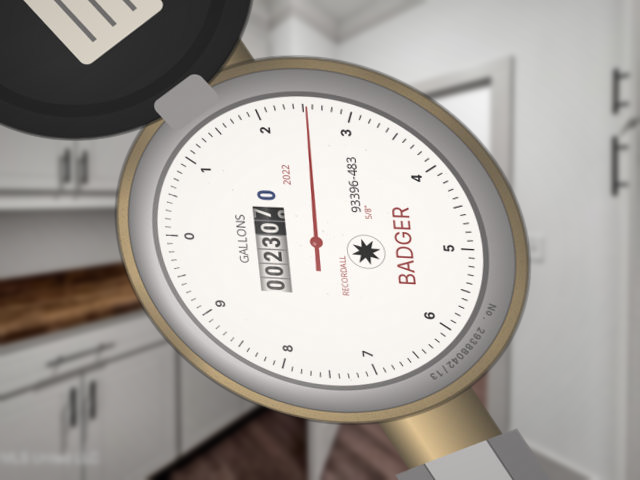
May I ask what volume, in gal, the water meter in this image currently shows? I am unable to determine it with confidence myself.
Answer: 23072.5 gal
